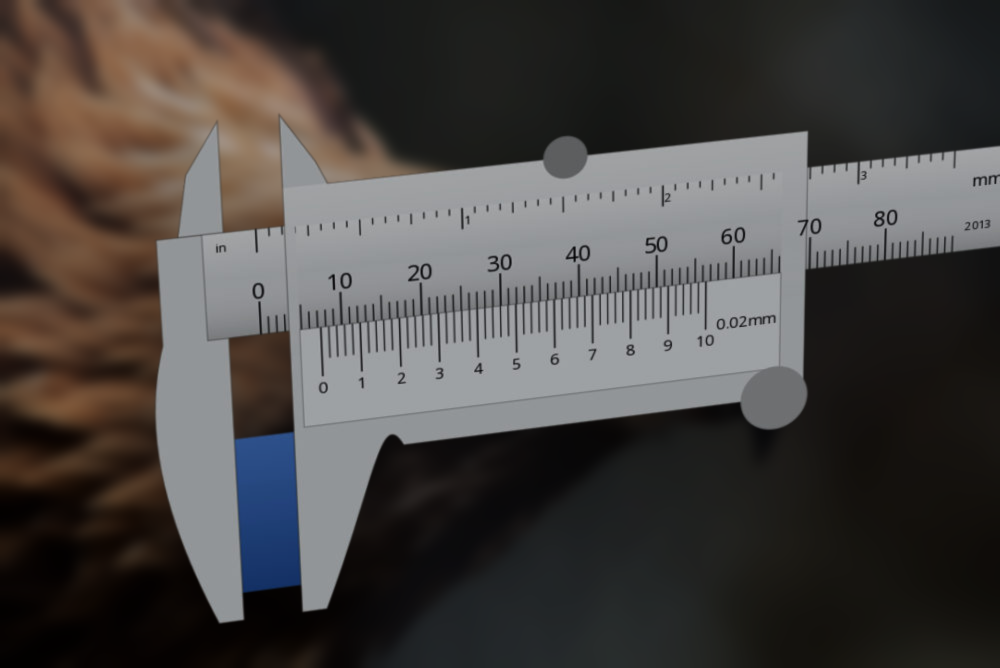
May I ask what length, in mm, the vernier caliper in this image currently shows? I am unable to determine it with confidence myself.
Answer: 7.4 mm
